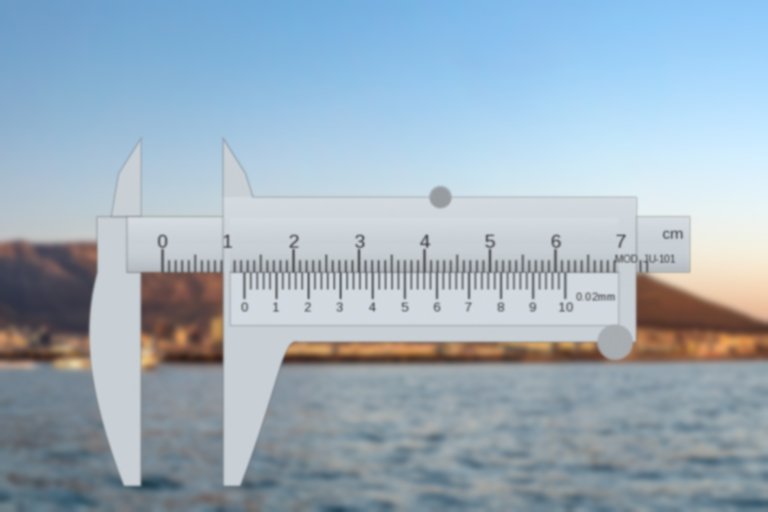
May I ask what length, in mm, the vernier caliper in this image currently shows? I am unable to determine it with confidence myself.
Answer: 12.5 mm
